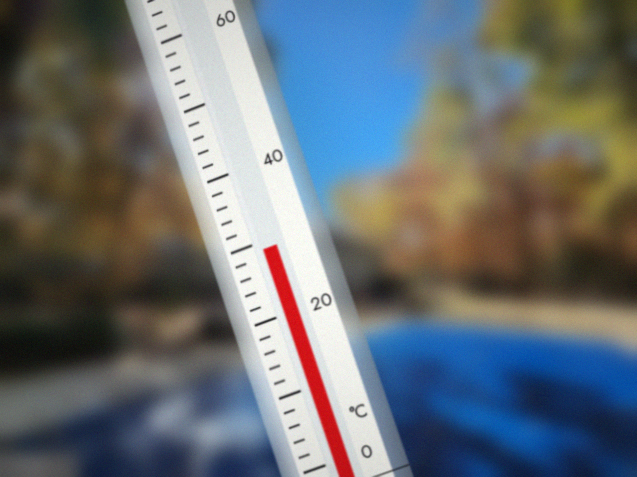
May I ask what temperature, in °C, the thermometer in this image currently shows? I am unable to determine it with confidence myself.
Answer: 29 °C
